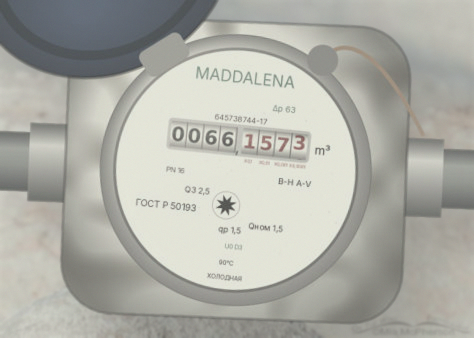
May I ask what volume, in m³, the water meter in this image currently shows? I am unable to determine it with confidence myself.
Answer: 66.1573 m³
